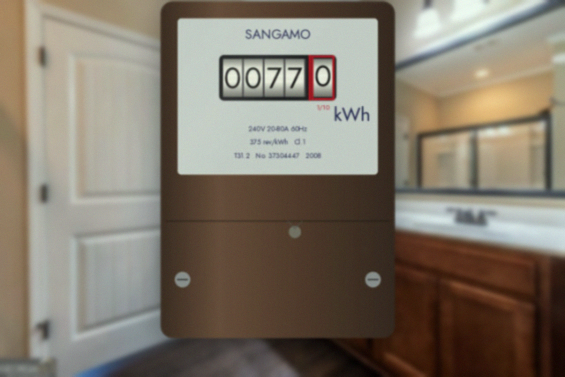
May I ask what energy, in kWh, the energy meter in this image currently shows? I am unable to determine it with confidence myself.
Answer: 77.0 kWh
